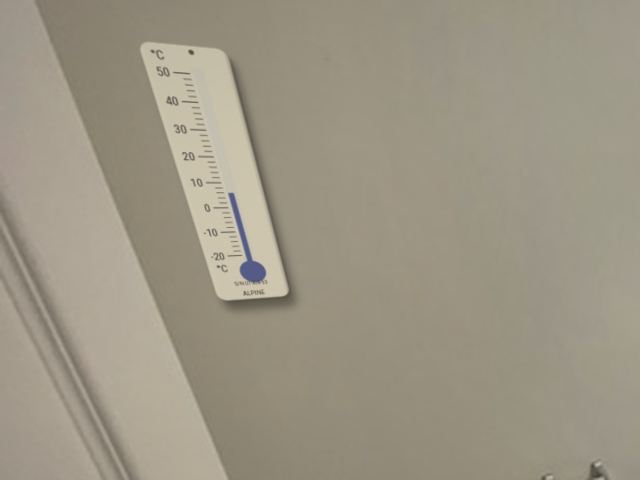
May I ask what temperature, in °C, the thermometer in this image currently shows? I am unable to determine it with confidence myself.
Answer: 6 °C
